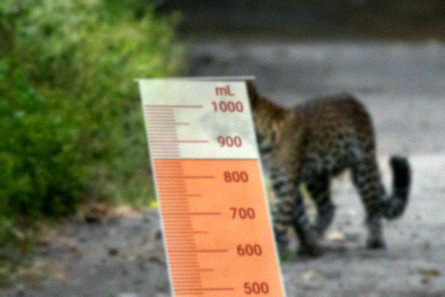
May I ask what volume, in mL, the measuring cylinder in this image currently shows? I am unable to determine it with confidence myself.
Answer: 850 mL
